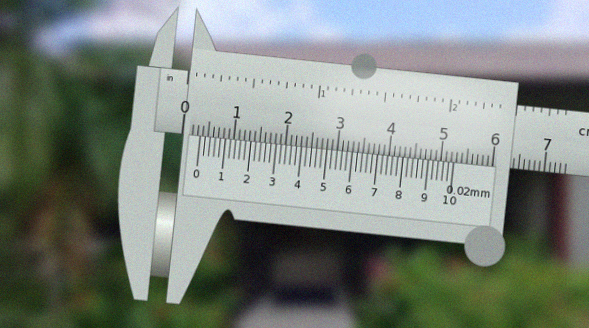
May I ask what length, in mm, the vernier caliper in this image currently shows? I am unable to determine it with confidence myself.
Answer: 3.5 mm
